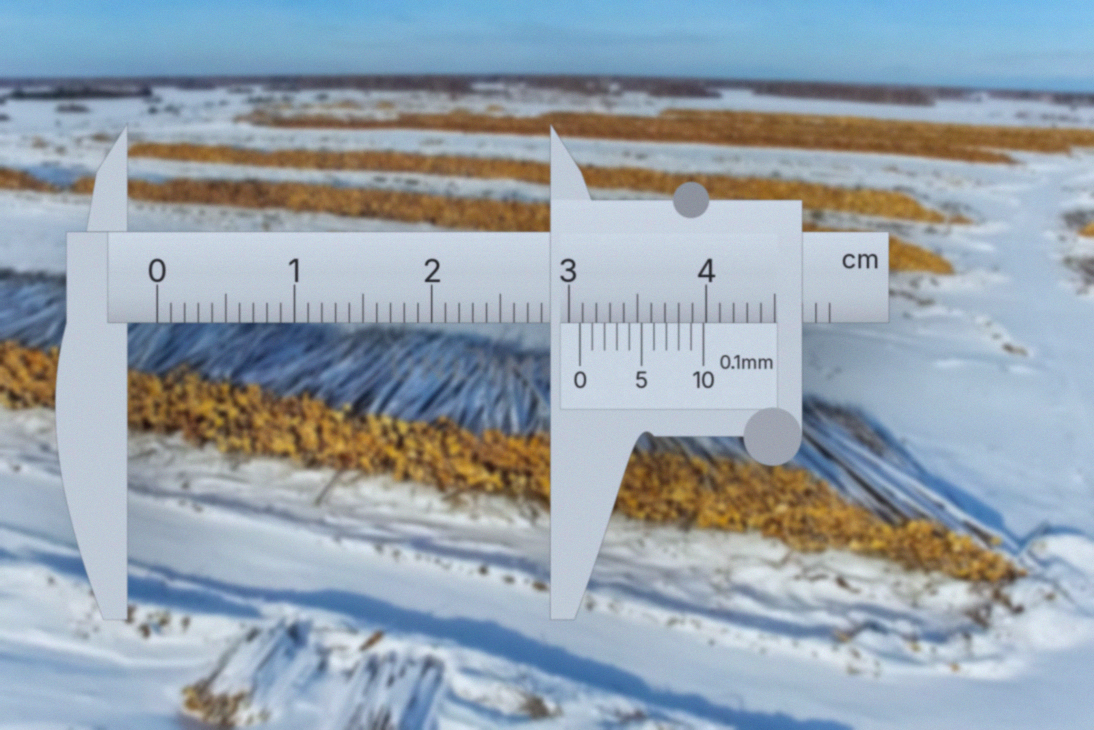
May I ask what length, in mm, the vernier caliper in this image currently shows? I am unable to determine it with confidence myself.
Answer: 30.8 mm
